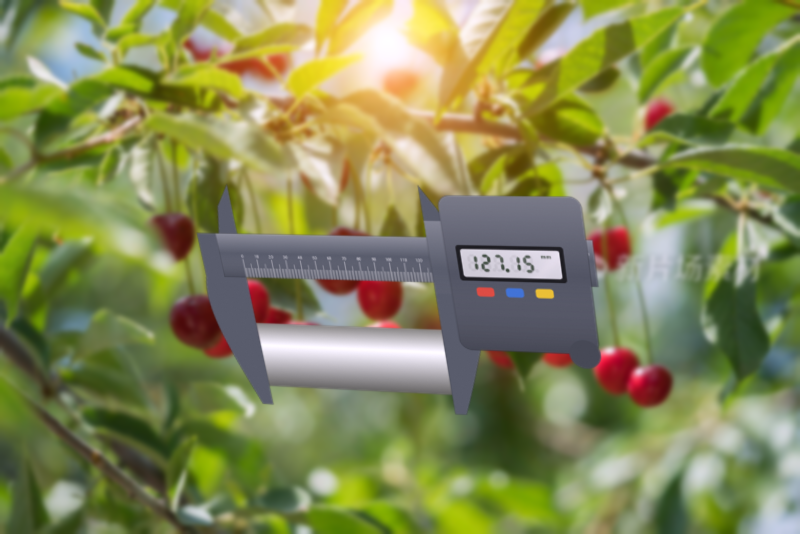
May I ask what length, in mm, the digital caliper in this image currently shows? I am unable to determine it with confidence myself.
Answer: 127.15 mm
